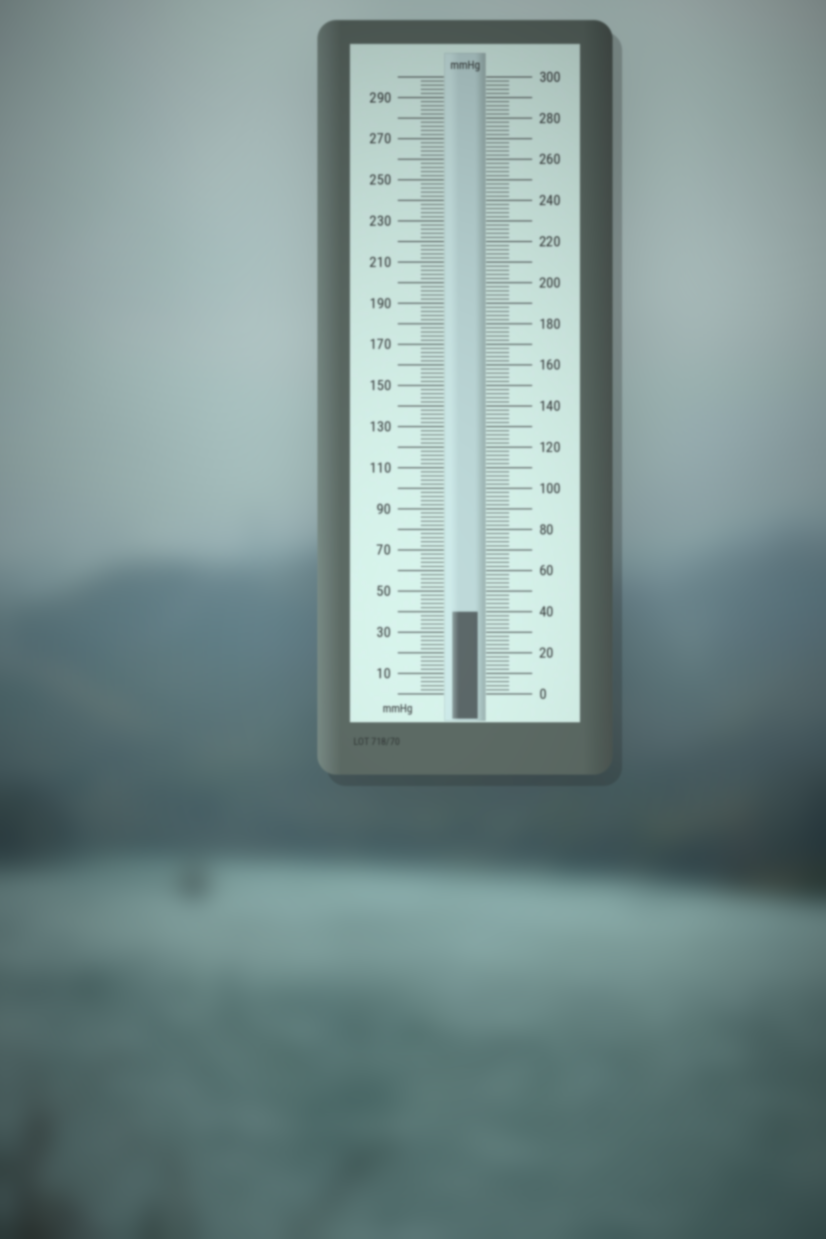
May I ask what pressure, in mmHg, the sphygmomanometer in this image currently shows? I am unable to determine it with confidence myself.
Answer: 40 mmHg
